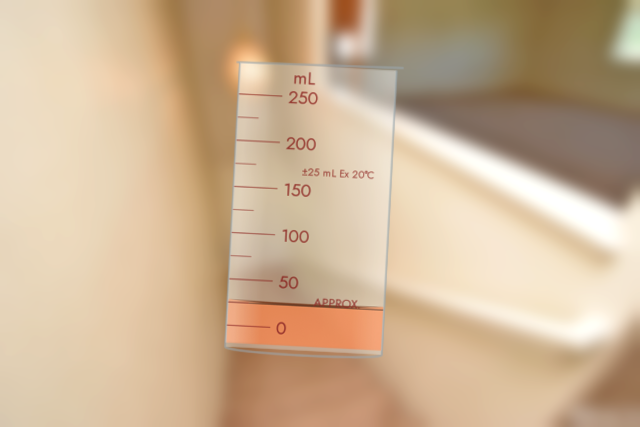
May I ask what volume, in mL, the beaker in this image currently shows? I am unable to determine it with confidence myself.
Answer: 25 mL
